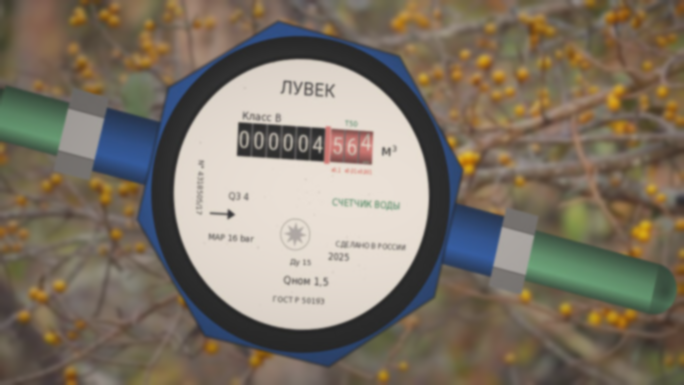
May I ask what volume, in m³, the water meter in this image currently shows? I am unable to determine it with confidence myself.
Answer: 4.564 m³
